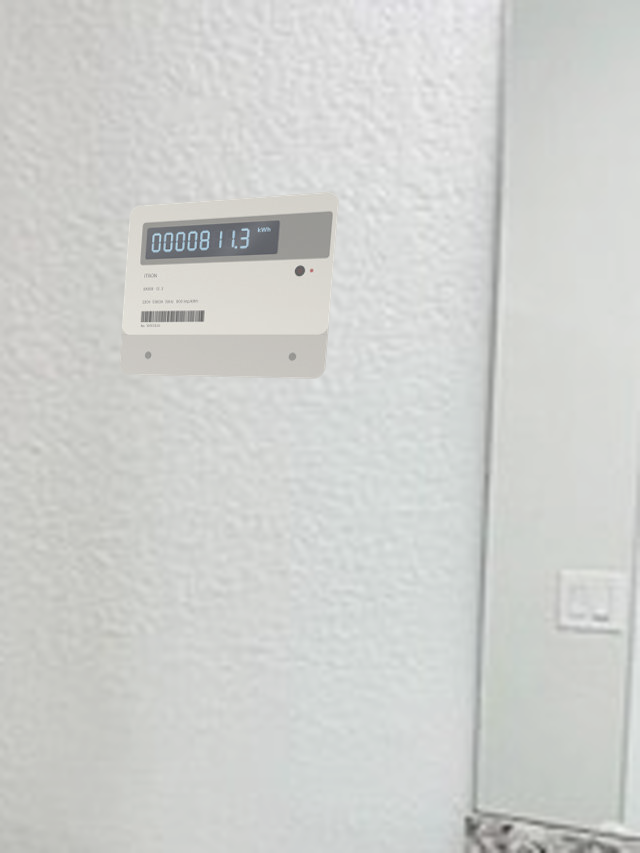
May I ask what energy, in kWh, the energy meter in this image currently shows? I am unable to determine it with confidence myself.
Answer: 811.3 kWh
